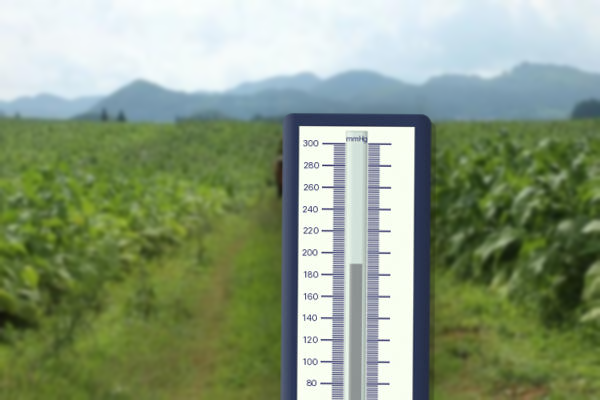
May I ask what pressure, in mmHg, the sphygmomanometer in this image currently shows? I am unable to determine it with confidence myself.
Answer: 190 mmHg
